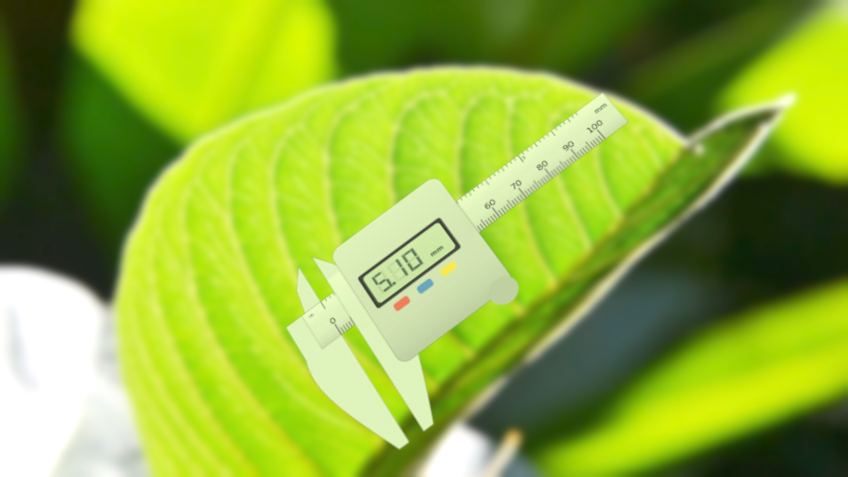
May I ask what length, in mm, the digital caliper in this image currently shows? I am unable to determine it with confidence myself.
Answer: 5.10 mm
